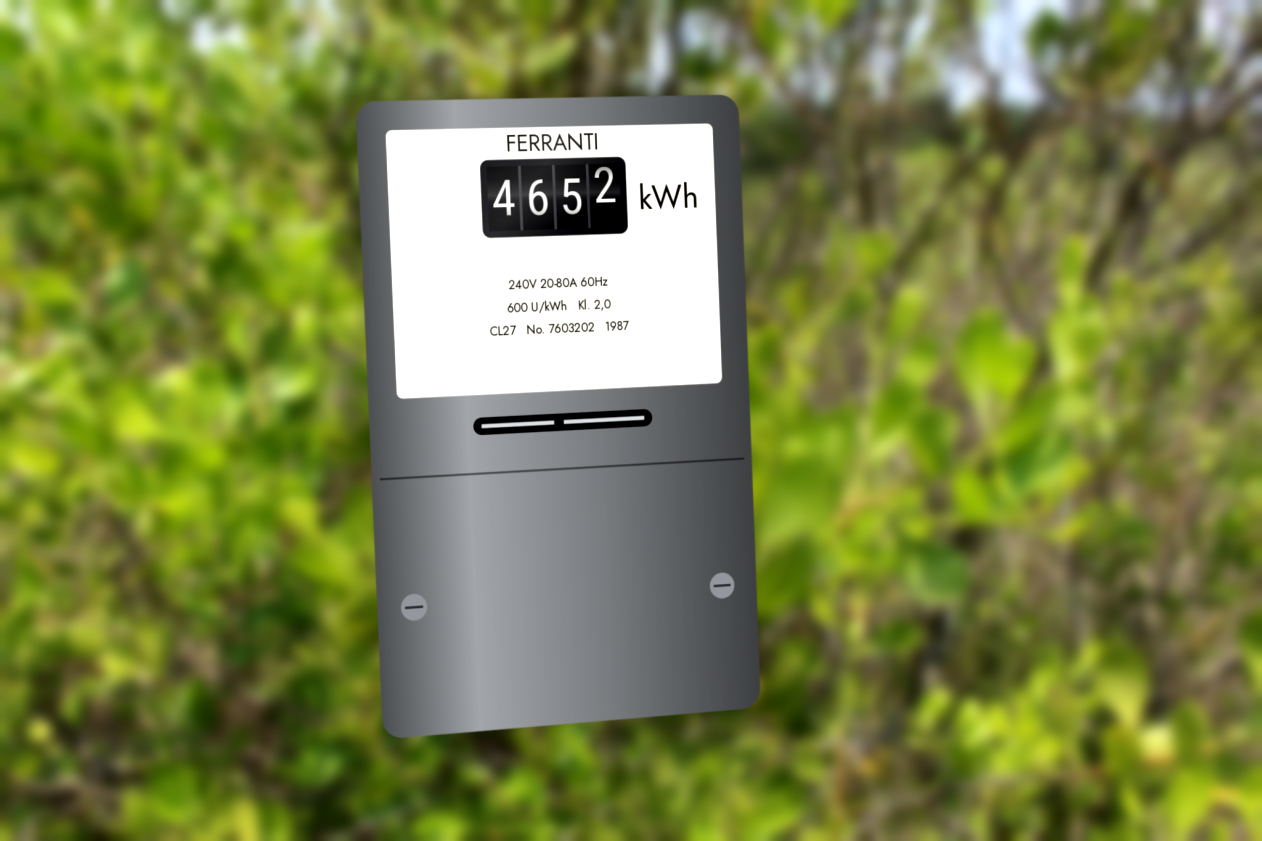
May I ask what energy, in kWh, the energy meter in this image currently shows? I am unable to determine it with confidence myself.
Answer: 4652 kWh
